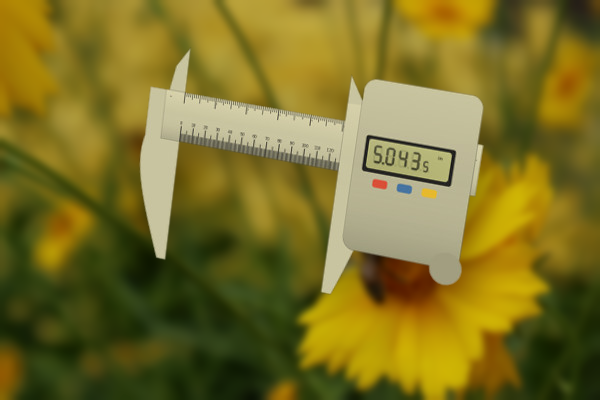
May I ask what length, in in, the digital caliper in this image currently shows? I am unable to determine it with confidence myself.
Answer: 5.0435 in
